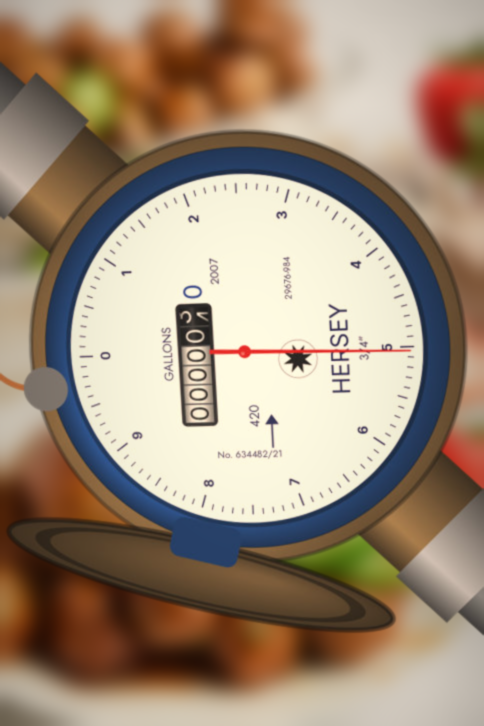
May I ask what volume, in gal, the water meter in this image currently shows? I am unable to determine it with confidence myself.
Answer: 35.0 gal
